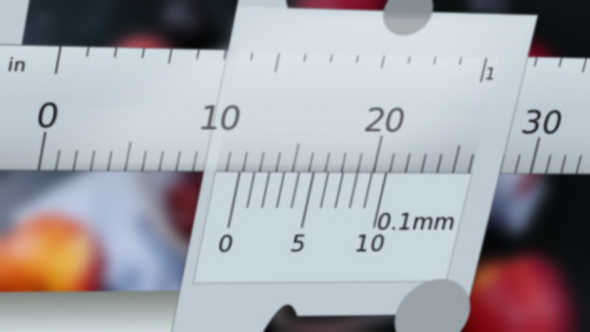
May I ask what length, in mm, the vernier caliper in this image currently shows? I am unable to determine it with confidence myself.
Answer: 11.8 mm
